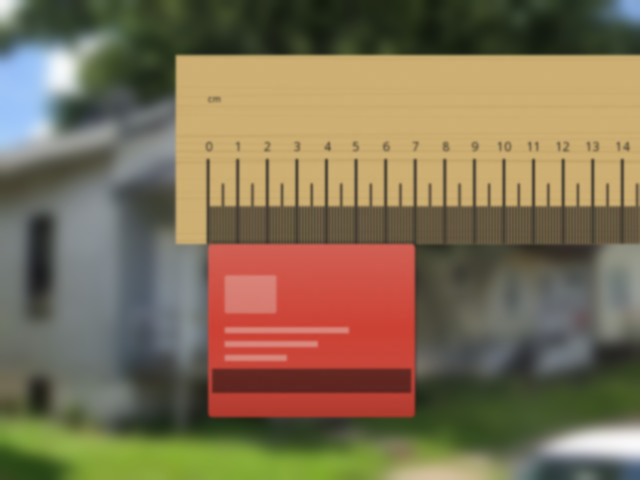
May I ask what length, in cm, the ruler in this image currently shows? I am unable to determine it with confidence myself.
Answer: 7 cm
